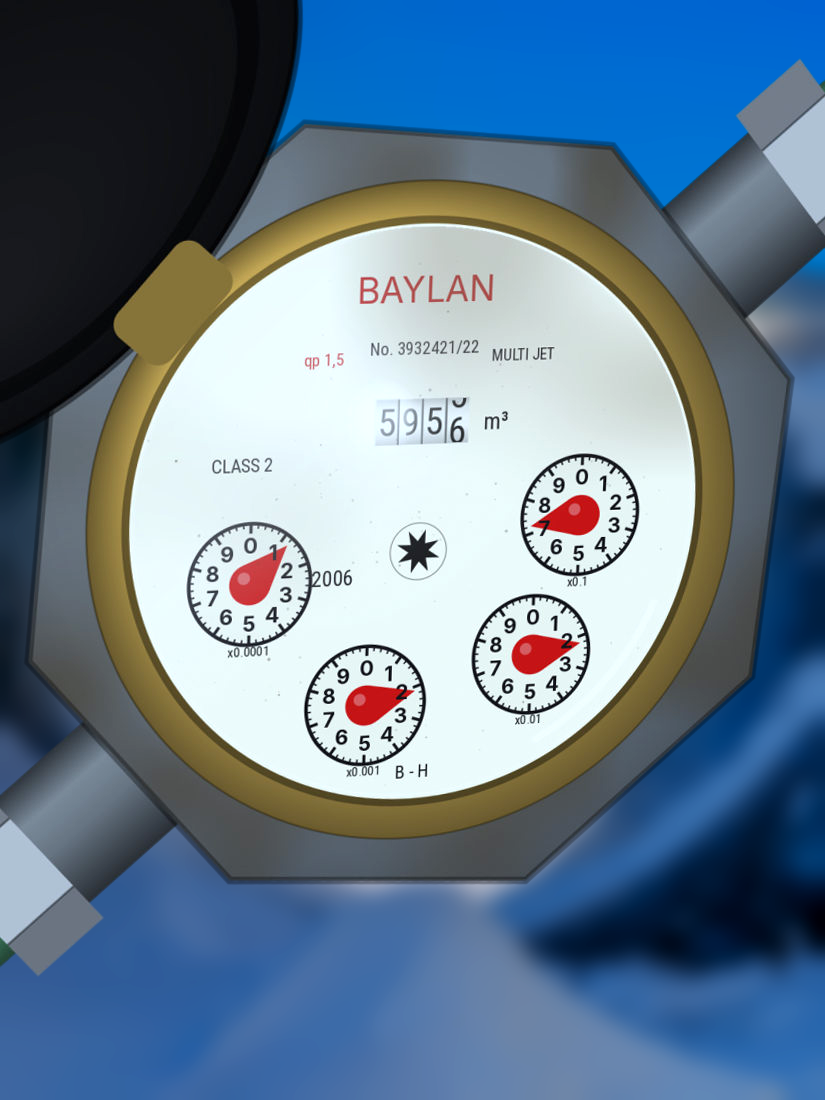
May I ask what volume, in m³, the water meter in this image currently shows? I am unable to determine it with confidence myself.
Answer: 5955.7221 m³
